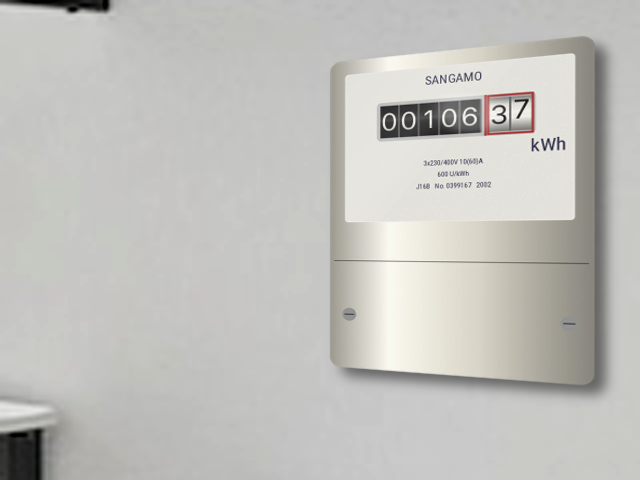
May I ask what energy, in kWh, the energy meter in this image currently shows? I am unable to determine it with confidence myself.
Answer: 106.37 kWh
